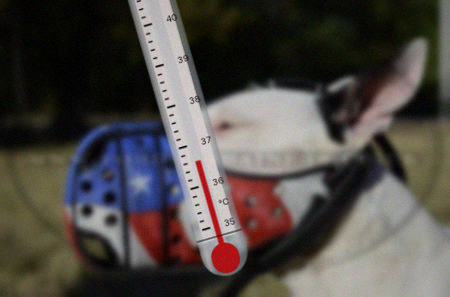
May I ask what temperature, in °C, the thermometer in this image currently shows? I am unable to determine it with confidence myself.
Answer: 36.6 °C
